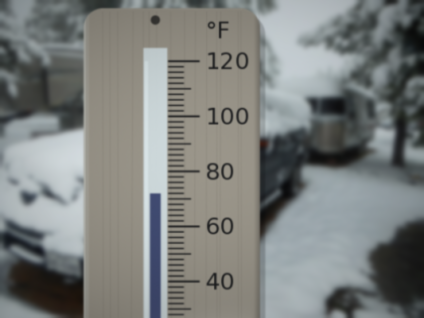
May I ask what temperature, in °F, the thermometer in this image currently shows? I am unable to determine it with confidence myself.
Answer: 72 °F
